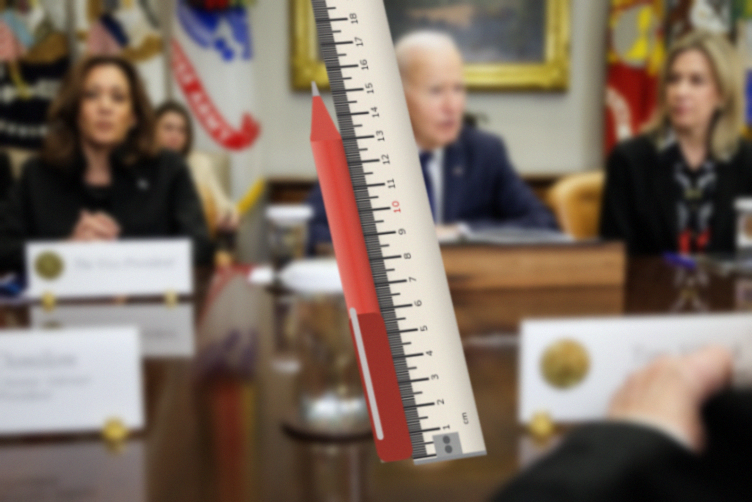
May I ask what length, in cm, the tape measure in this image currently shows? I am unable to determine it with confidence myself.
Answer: 15.5 cm
